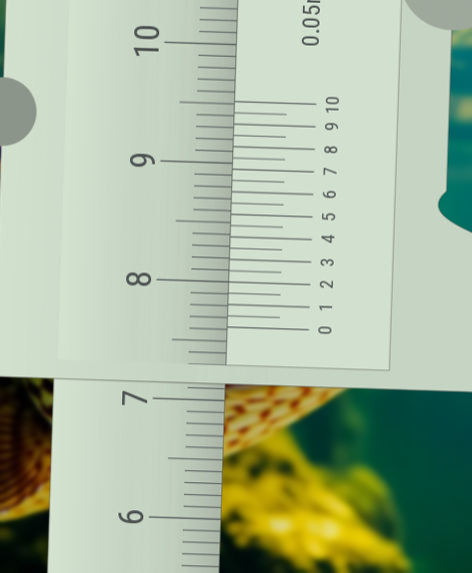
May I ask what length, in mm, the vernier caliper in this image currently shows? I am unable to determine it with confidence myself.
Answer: 76.2 mm
